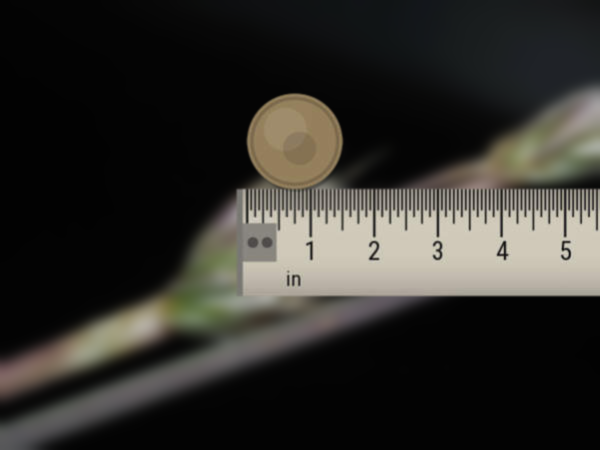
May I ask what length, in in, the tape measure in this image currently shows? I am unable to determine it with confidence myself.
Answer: 1.5 in
